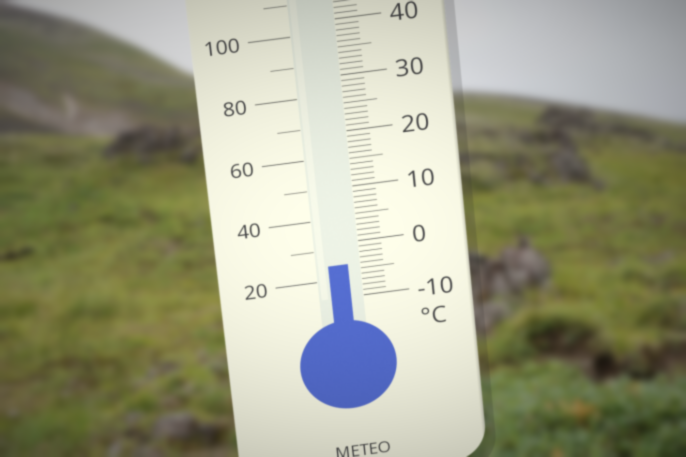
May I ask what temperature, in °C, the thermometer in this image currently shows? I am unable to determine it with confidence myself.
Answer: -4 °C
